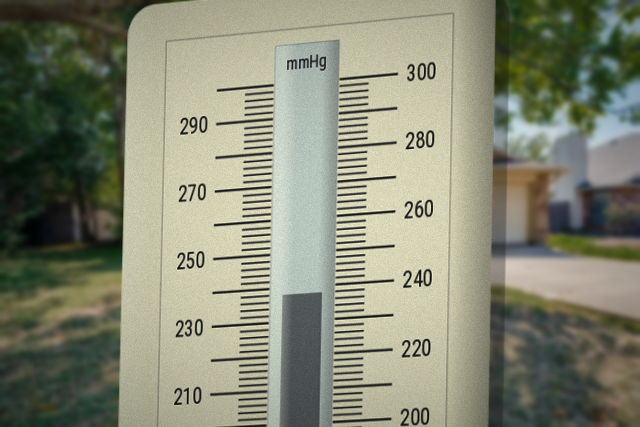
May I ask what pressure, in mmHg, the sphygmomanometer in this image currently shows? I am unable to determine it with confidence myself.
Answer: 238 mmHg
